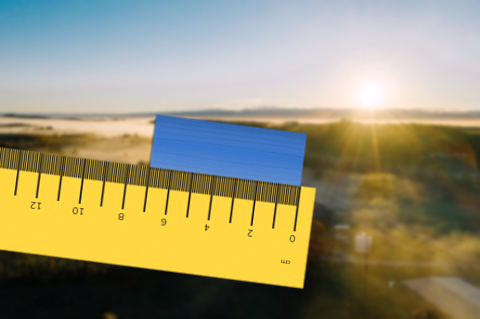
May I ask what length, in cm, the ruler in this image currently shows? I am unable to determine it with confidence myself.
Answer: 7 cm
